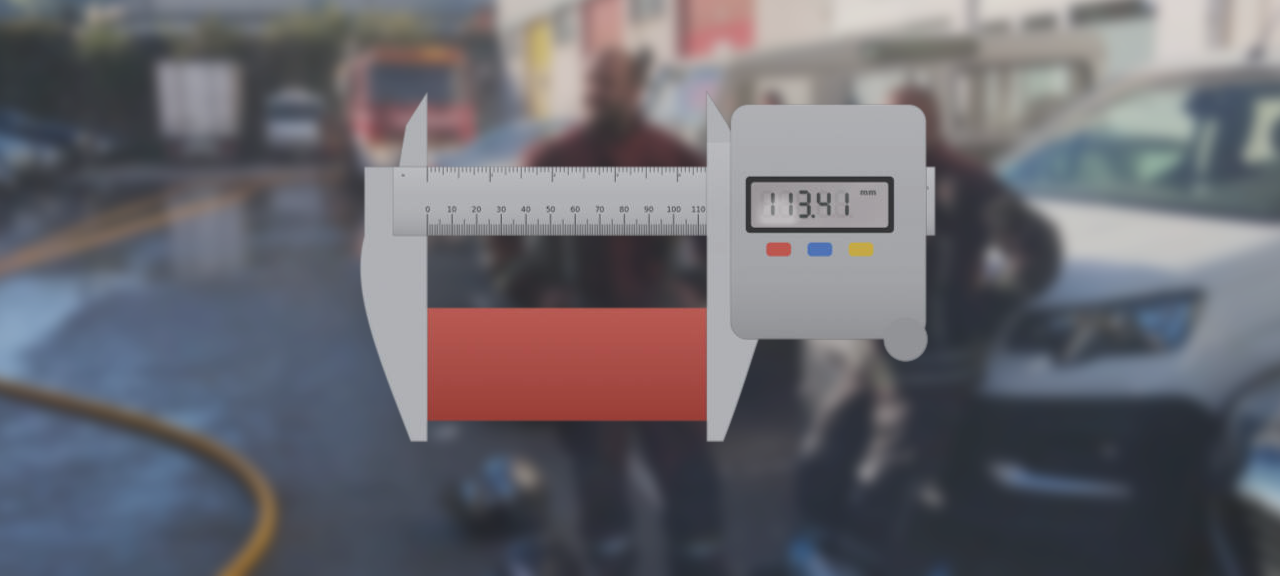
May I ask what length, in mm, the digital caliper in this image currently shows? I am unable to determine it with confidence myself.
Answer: 113.41 mm
